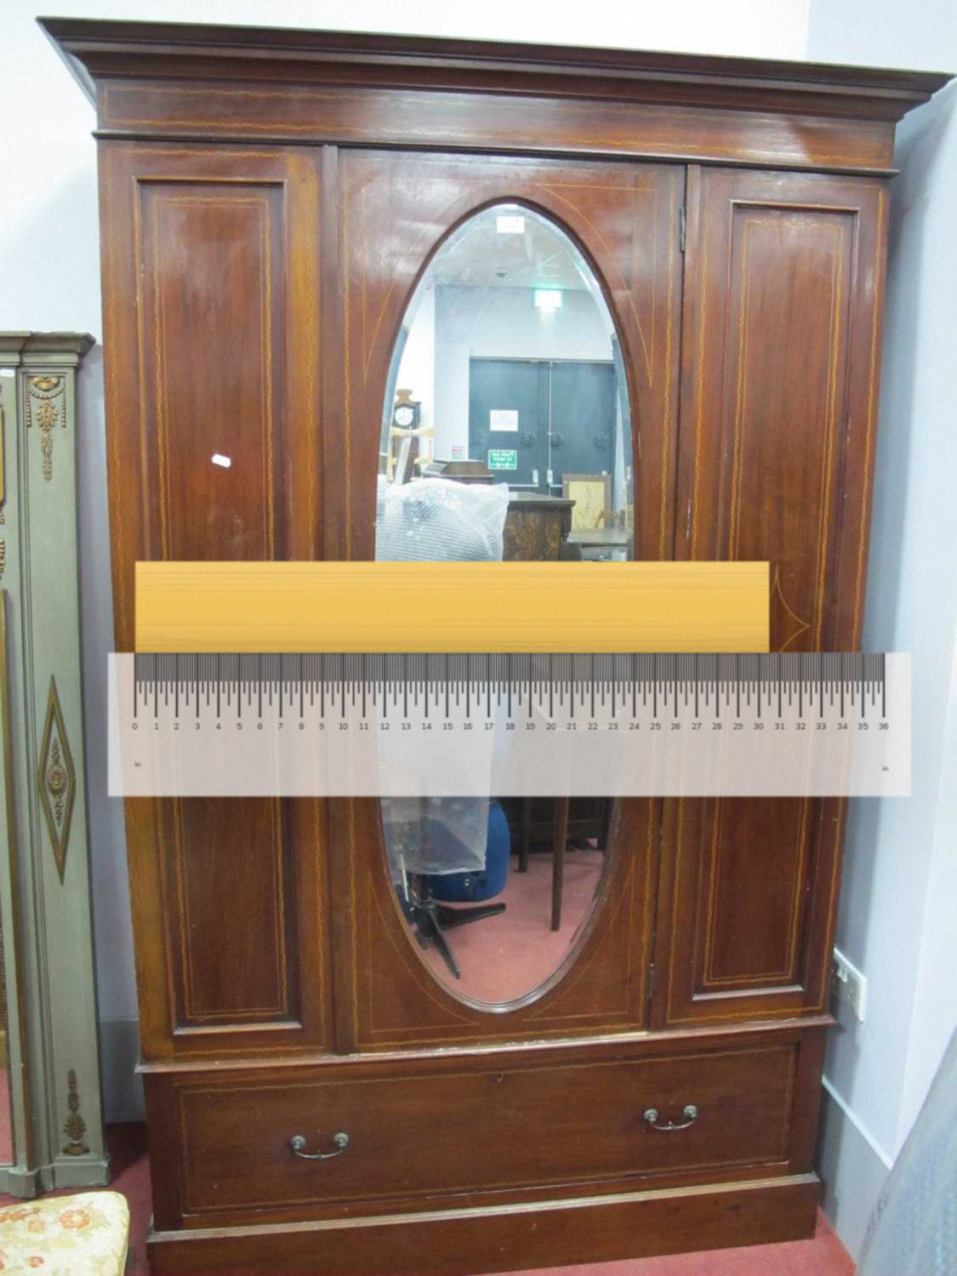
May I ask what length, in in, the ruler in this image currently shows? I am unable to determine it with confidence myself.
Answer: 30.5 in
